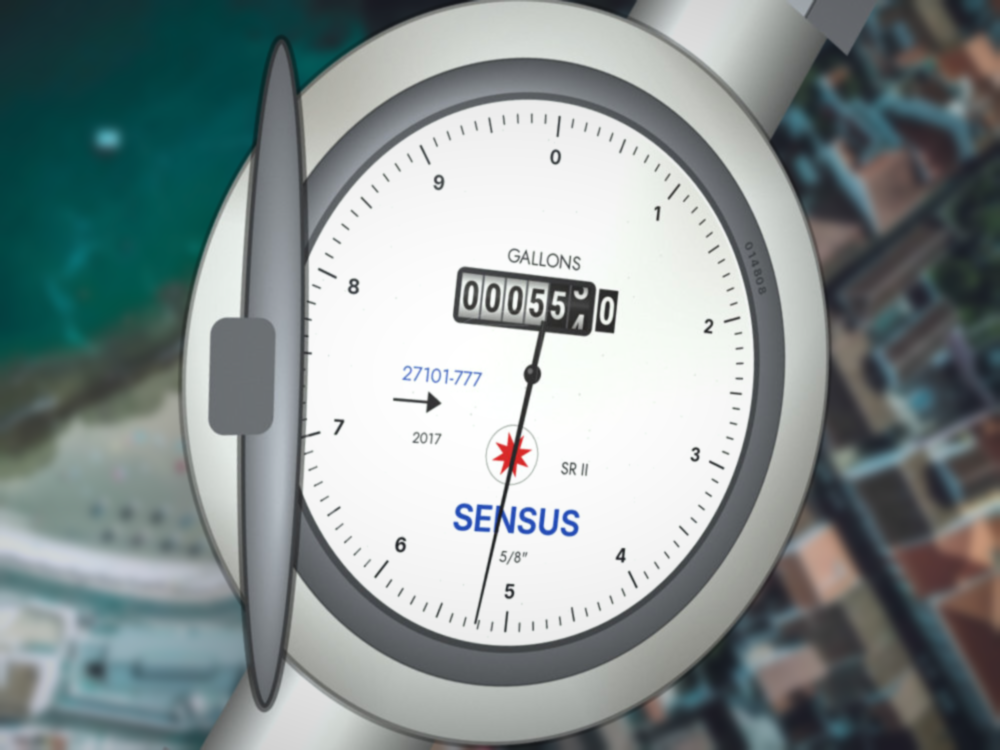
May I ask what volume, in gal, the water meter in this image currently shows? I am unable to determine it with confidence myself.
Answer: 5535.2 gal
